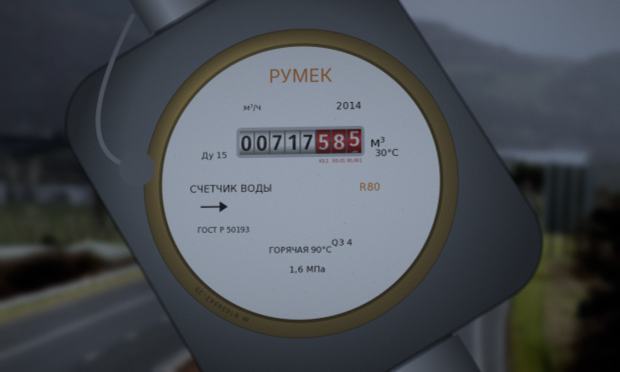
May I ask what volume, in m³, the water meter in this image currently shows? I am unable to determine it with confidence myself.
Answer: 717.585 m³
